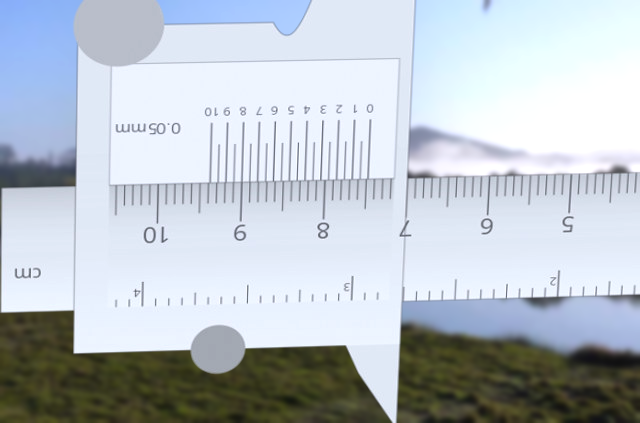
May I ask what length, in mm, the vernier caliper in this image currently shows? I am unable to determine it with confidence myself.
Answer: 74.8 mm
